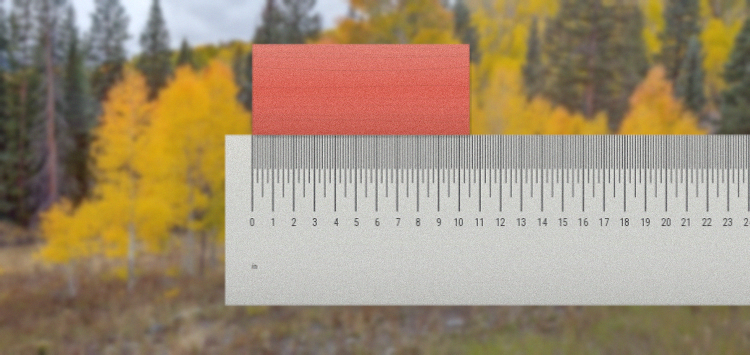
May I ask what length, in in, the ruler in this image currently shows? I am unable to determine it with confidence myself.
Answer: 10.5 in
